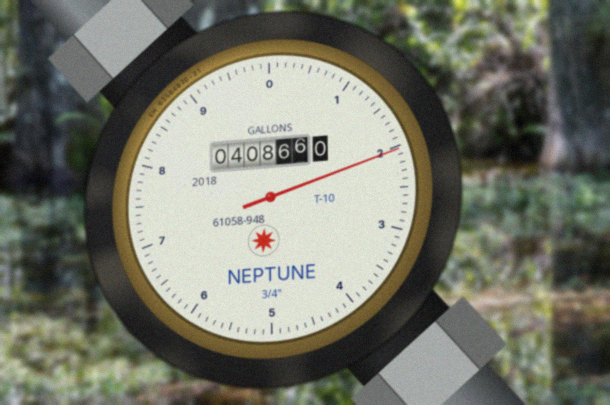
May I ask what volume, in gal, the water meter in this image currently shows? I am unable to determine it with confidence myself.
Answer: 408662.0 gal
